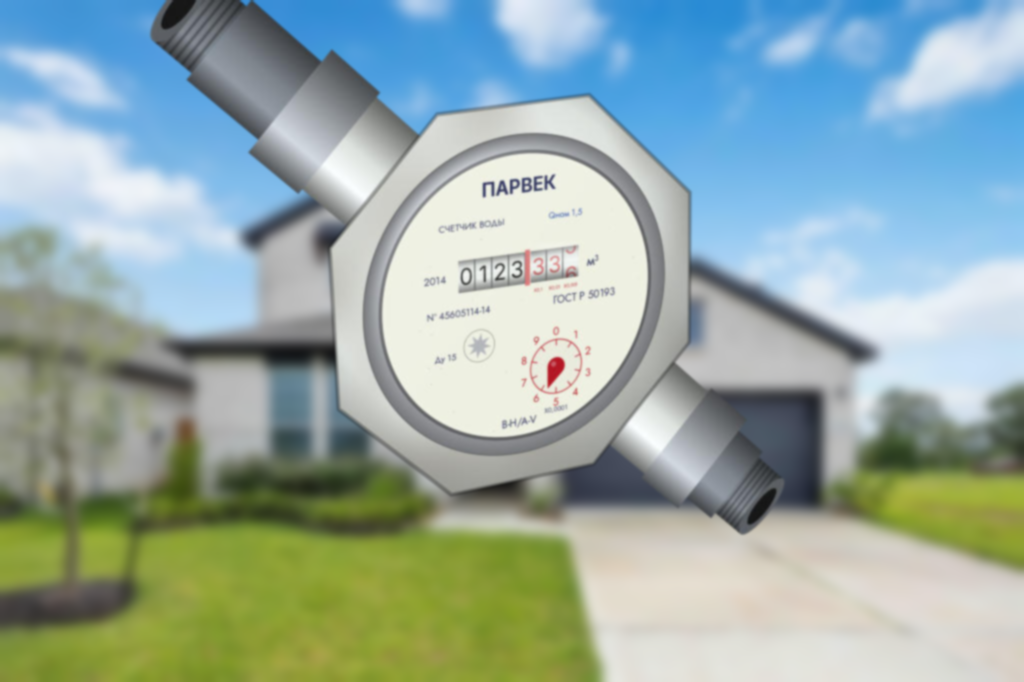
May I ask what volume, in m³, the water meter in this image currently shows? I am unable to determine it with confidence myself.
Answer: 123.3355 m³
